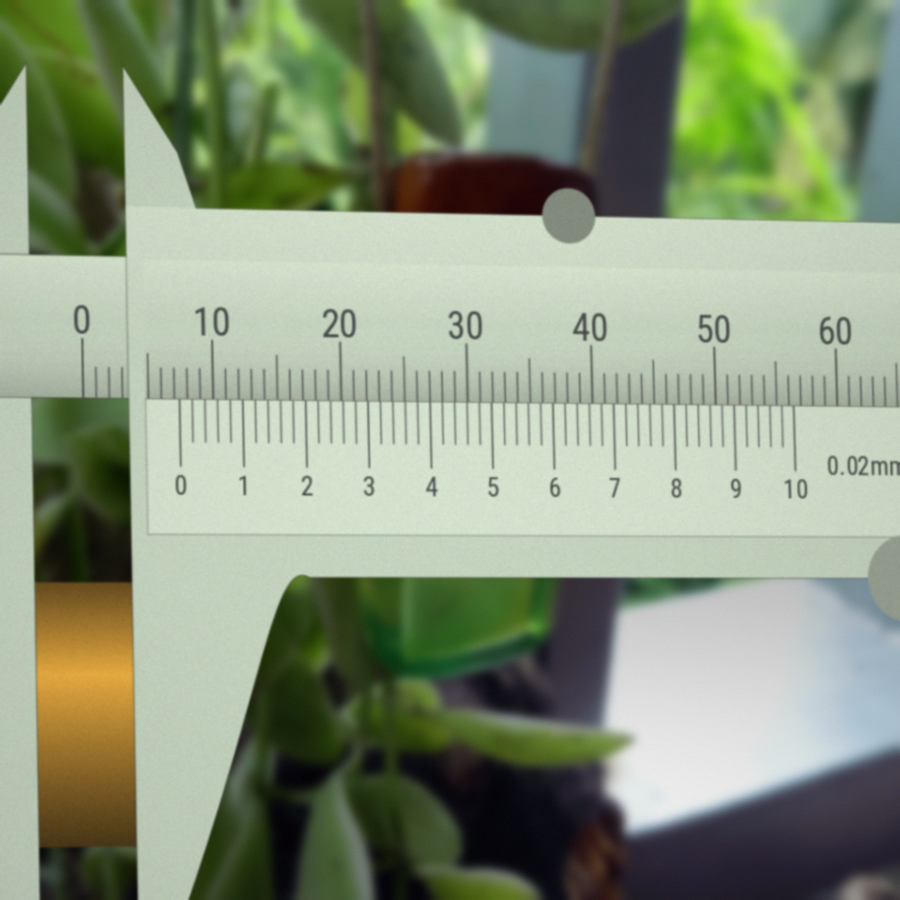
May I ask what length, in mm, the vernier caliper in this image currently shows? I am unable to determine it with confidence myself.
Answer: 7.4 mm
